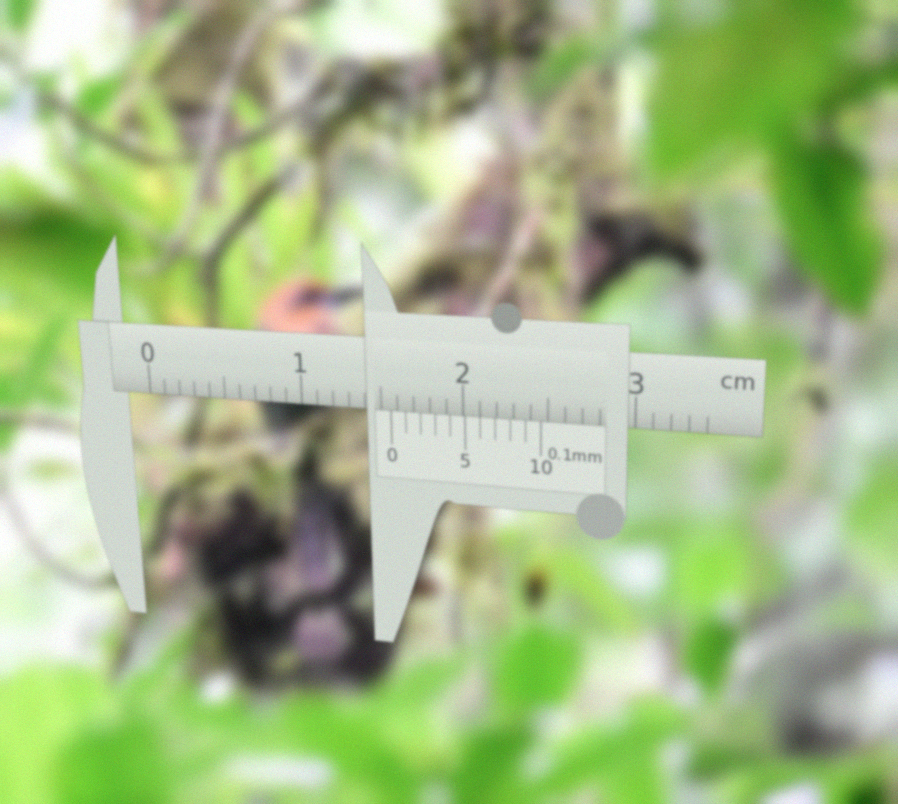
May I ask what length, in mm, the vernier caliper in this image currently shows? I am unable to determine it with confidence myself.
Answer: 15.6 mm
